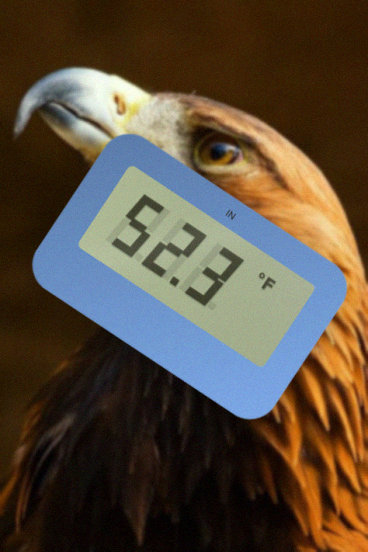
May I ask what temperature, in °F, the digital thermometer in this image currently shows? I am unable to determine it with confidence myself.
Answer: 52.3 °F
